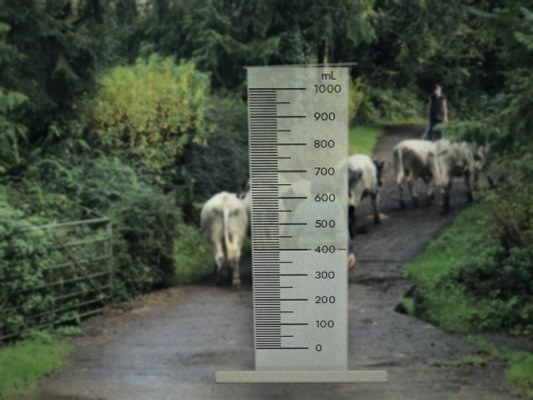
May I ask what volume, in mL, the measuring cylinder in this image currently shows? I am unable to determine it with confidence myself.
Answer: 400 mL
